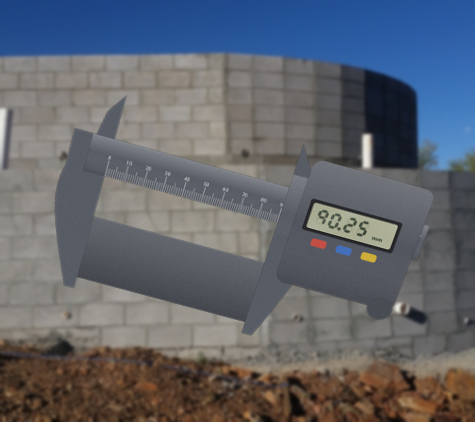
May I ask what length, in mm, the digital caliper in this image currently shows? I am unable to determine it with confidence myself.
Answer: 90.25 mm
